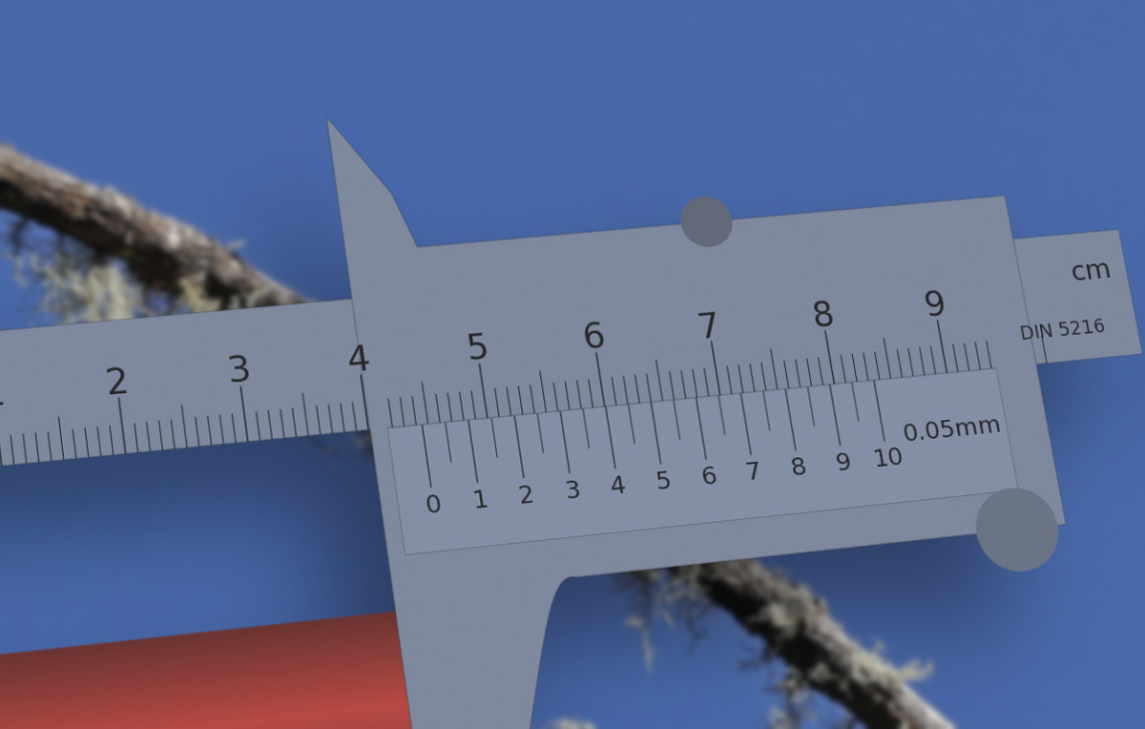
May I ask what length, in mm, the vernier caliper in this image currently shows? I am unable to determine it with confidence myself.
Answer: 44.5 mm
